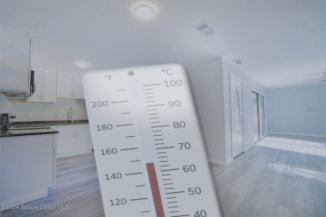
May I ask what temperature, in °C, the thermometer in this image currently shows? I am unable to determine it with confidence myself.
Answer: 64 °C
